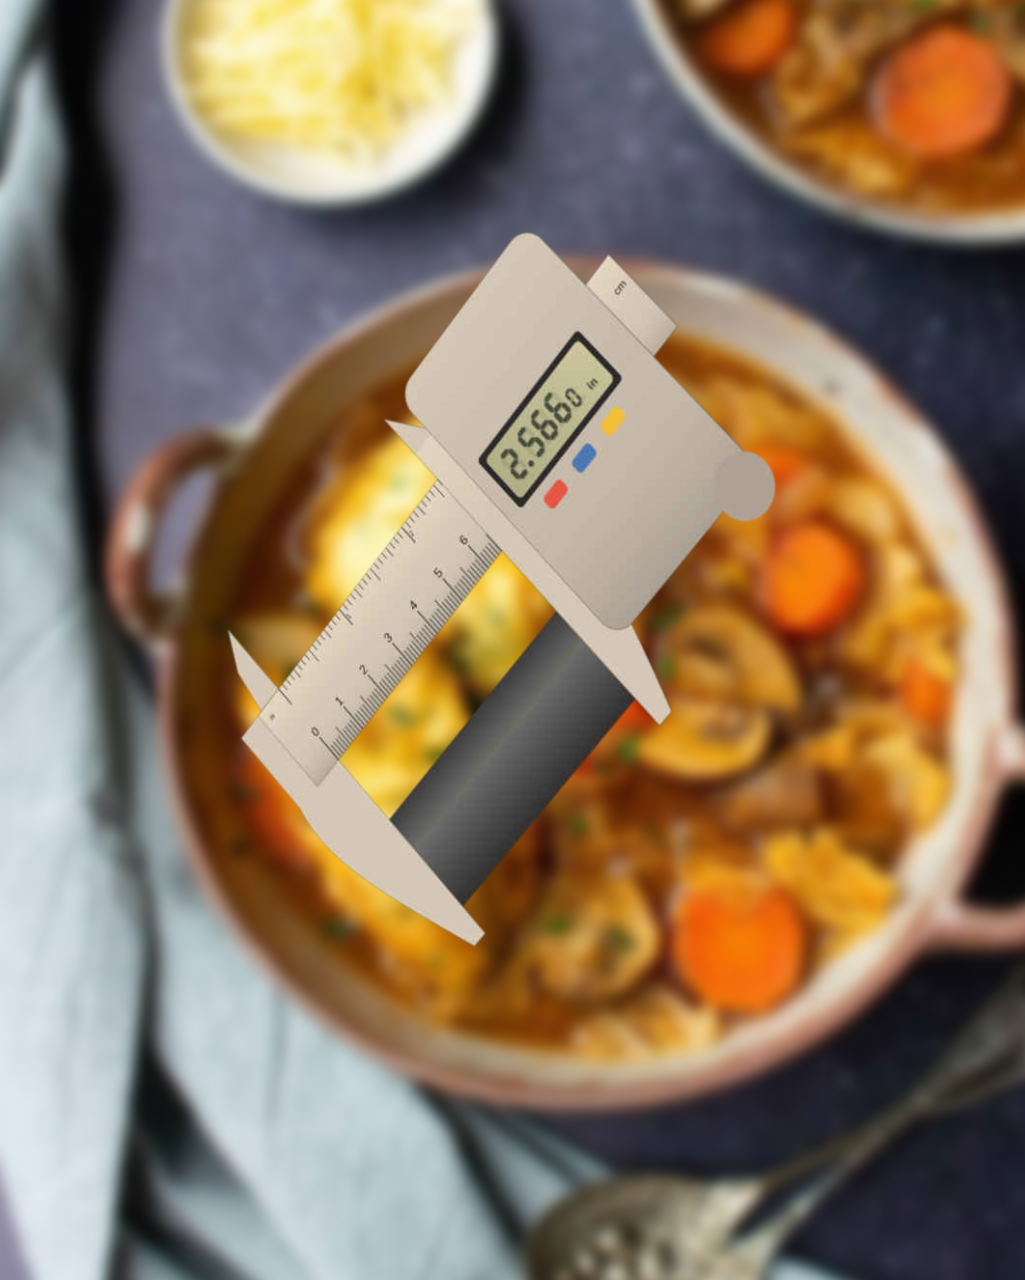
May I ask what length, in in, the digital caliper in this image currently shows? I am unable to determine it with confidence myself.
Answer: 2.5660 in
